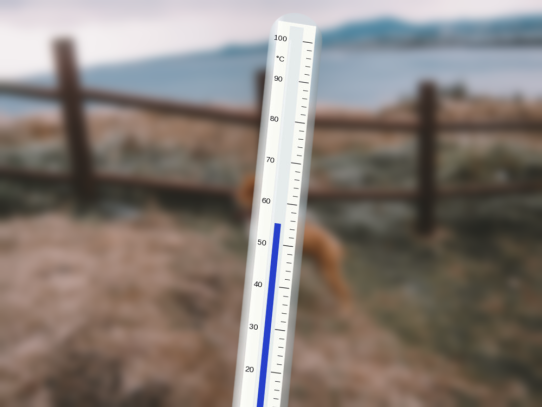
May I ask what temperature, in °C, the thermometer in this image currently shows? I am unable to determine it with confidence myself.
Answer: 55 °C
